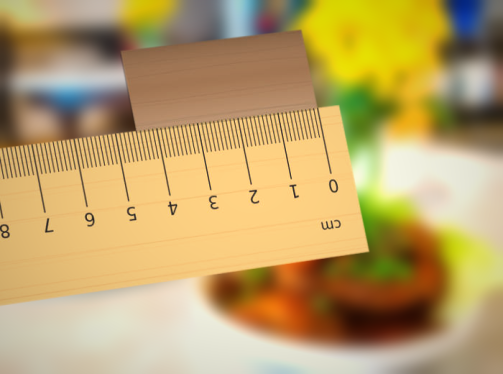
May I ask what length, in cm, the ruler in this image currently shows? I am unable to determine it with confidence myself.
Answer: 4.5 cm
